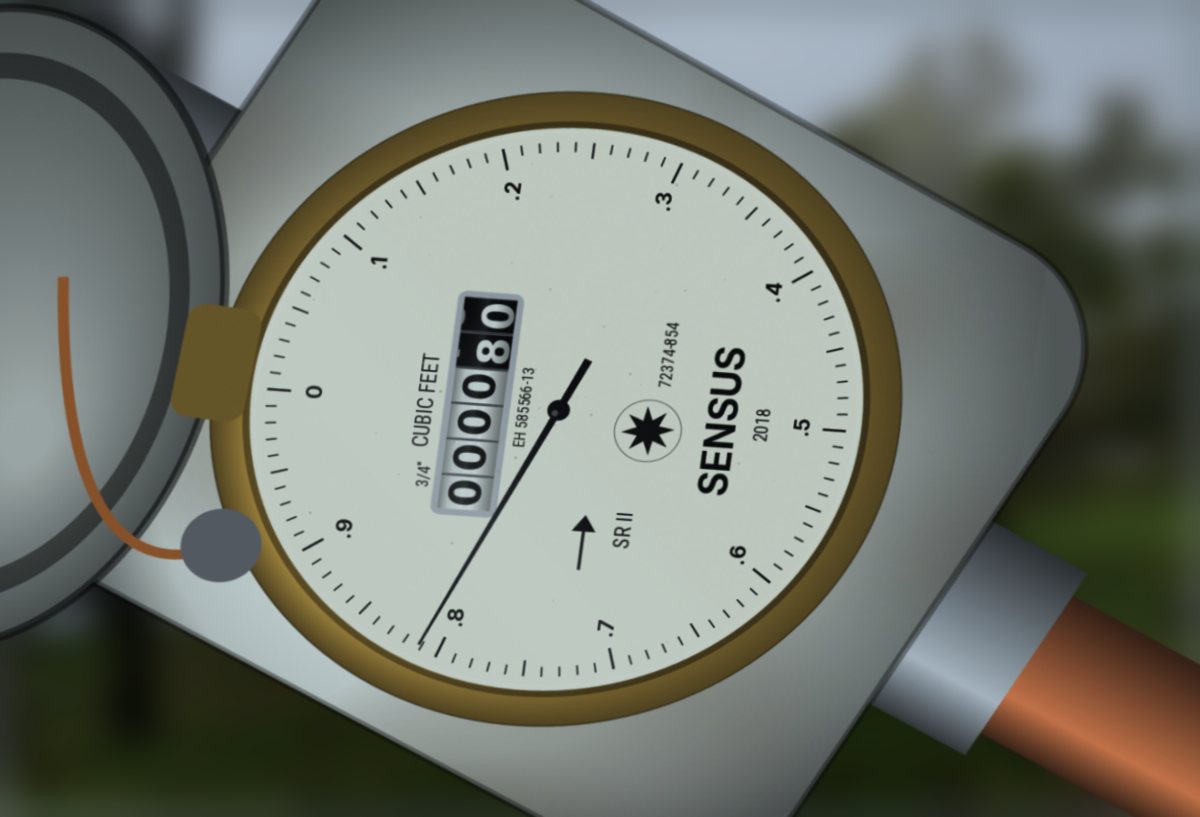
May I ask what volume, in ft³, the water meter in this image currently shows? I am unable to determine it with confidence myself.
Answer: 79.81 ft³
